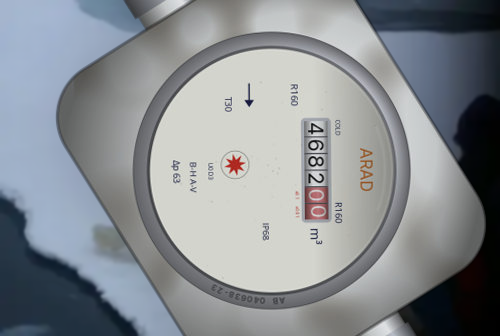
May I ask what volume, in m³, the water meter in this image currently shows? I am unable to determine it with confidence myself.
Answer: 4682.00 m³
